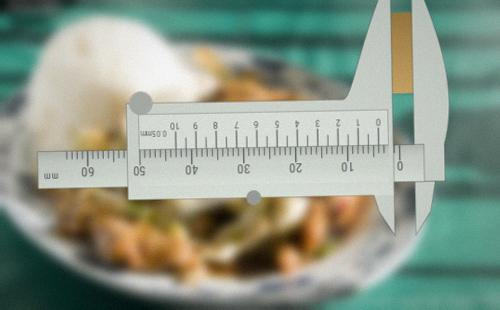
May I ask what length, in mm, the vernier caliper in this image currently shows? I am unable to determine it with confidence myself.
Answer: 4.0 mm
